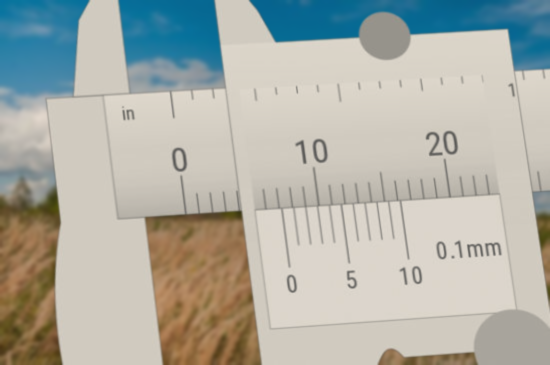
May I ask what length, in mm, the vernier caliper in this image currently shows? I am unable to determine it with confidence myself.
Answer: 7.2 mm
